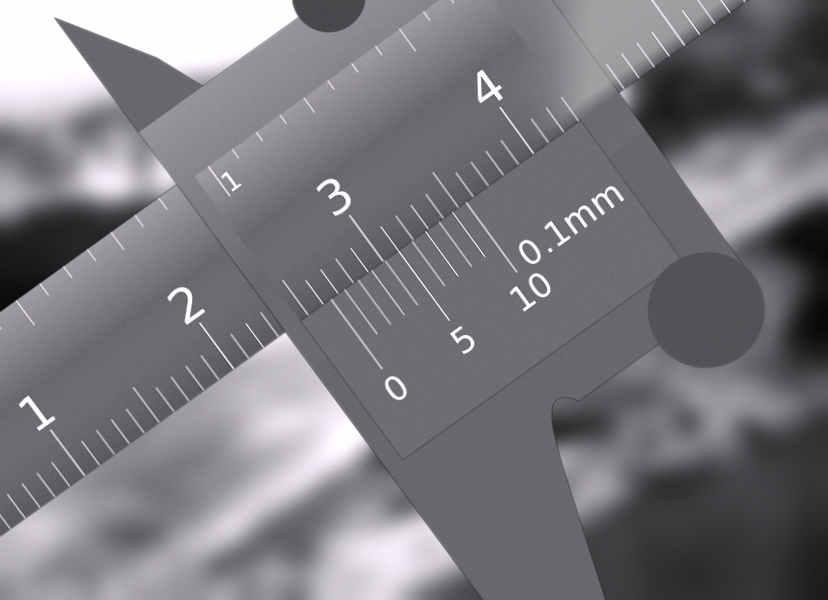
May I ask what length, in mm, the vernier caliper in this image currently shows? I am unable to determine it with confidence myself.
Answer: 26.5 mm
